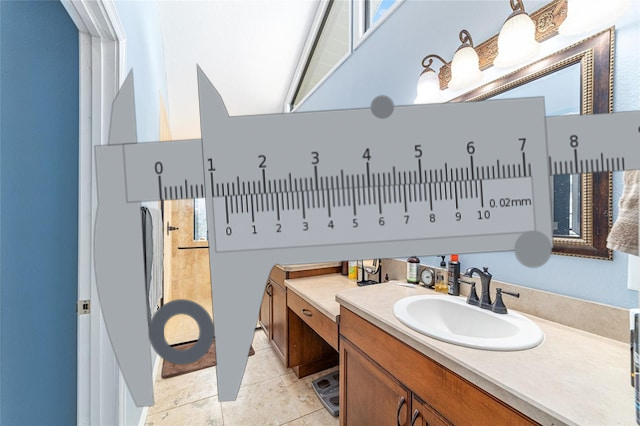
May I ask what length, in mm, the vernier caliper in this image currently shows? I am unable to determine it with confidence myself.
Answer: 12.5 mm
